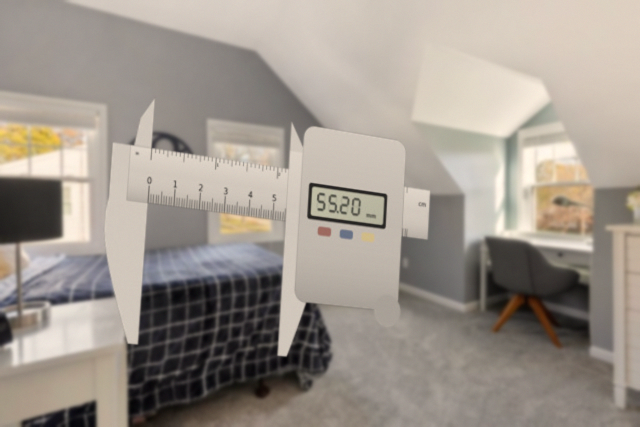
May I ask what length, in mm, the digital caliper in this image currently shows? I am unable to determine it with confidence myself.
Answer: 55.20 mm
